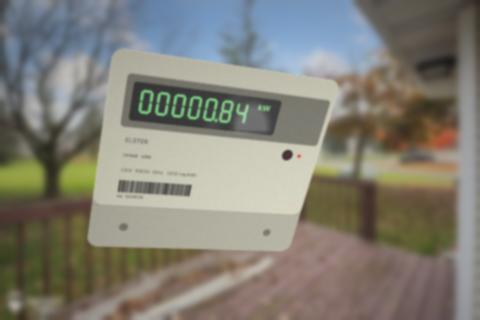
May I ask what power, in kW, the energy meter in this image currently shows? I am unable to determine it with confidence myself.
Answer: 0.84 kW
